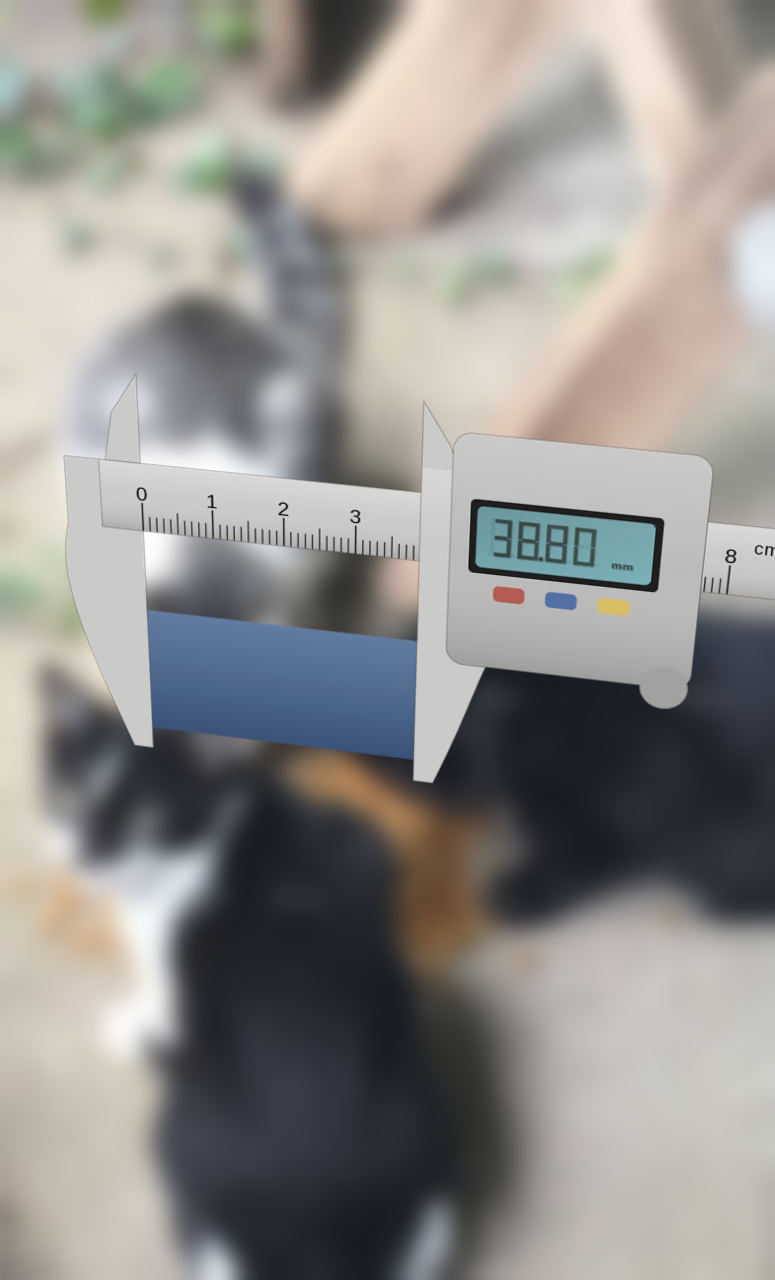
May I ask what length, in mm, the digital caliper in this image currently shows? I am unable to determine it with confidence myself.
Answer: 38.80 mm
